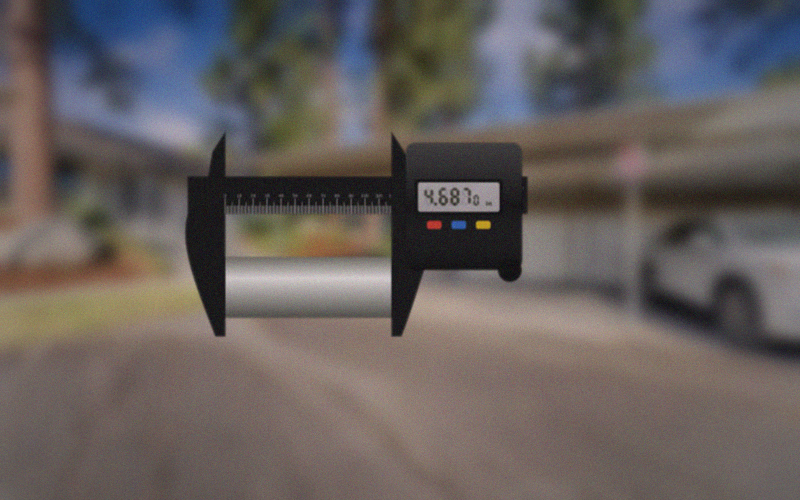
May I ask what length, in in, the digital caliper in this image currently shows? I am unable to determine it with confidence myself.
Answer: 4.6870 in
